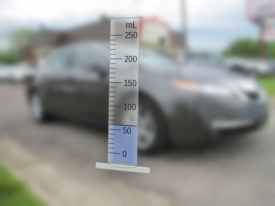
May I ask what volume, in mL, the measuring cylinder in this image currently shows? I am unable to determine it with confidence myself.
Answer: 60 mL
